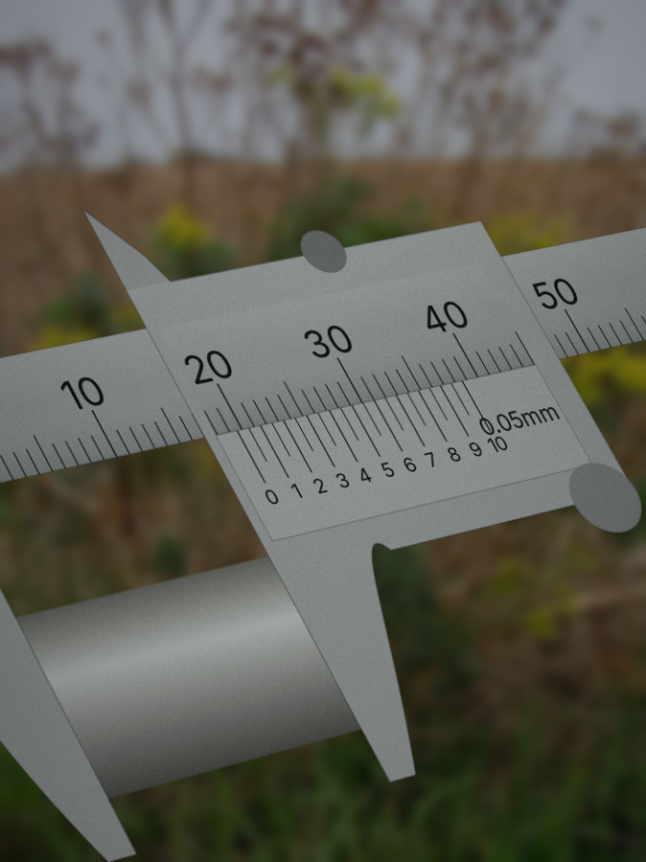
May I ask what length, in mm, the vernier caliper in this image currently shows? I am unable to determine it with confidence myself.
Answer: 19.6 mm
